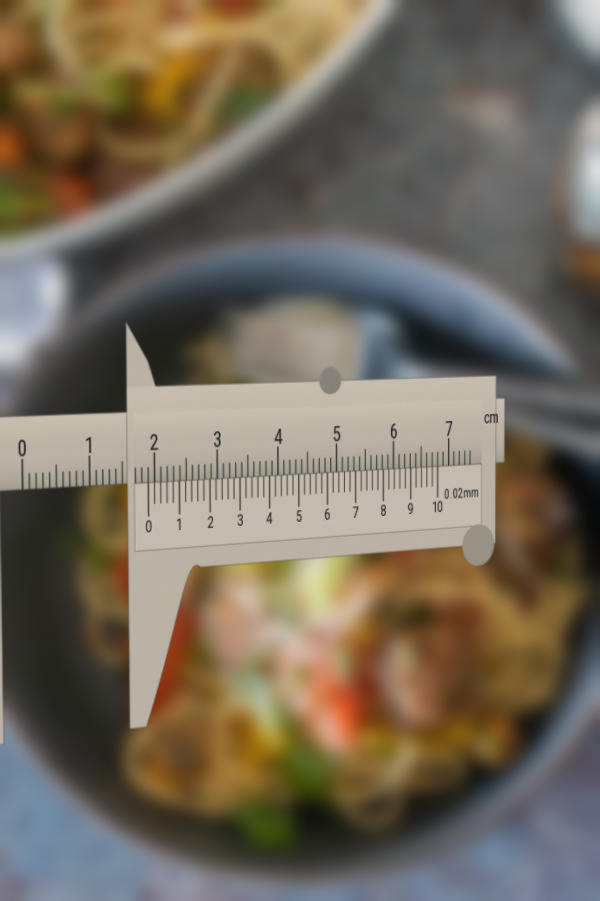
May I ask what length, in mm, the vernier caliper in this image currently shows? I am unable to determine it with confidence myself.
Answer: 19.0 mm
